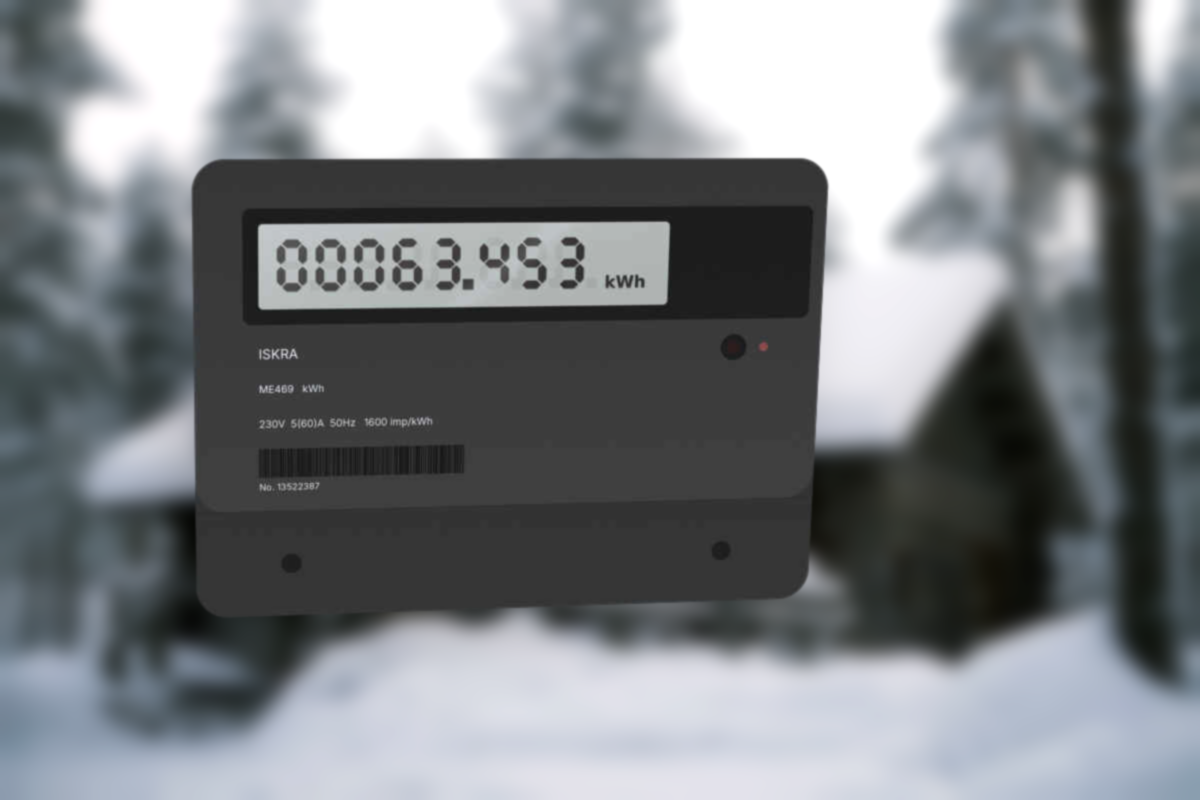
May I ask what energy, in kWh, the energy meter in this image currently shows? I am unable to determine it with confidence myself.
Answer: 63.453 kWh
